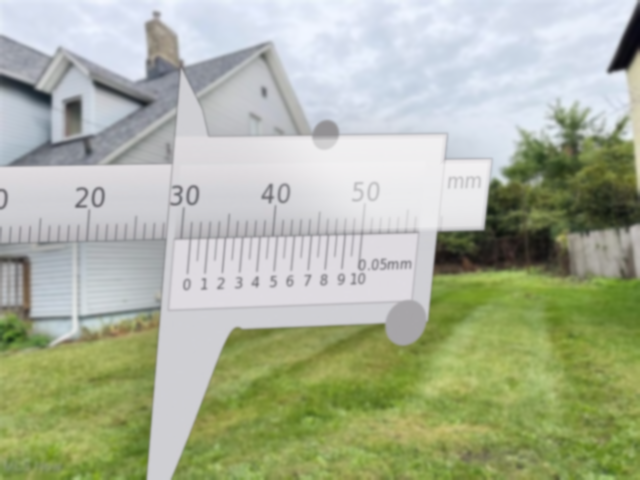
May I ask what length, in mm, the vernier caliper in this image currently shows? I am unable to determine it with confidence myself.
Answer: 31.0 mm
